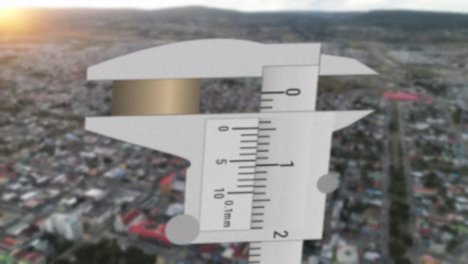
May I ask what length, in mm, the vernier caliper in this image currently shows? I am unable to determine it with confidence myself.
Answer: 4.8 mm
